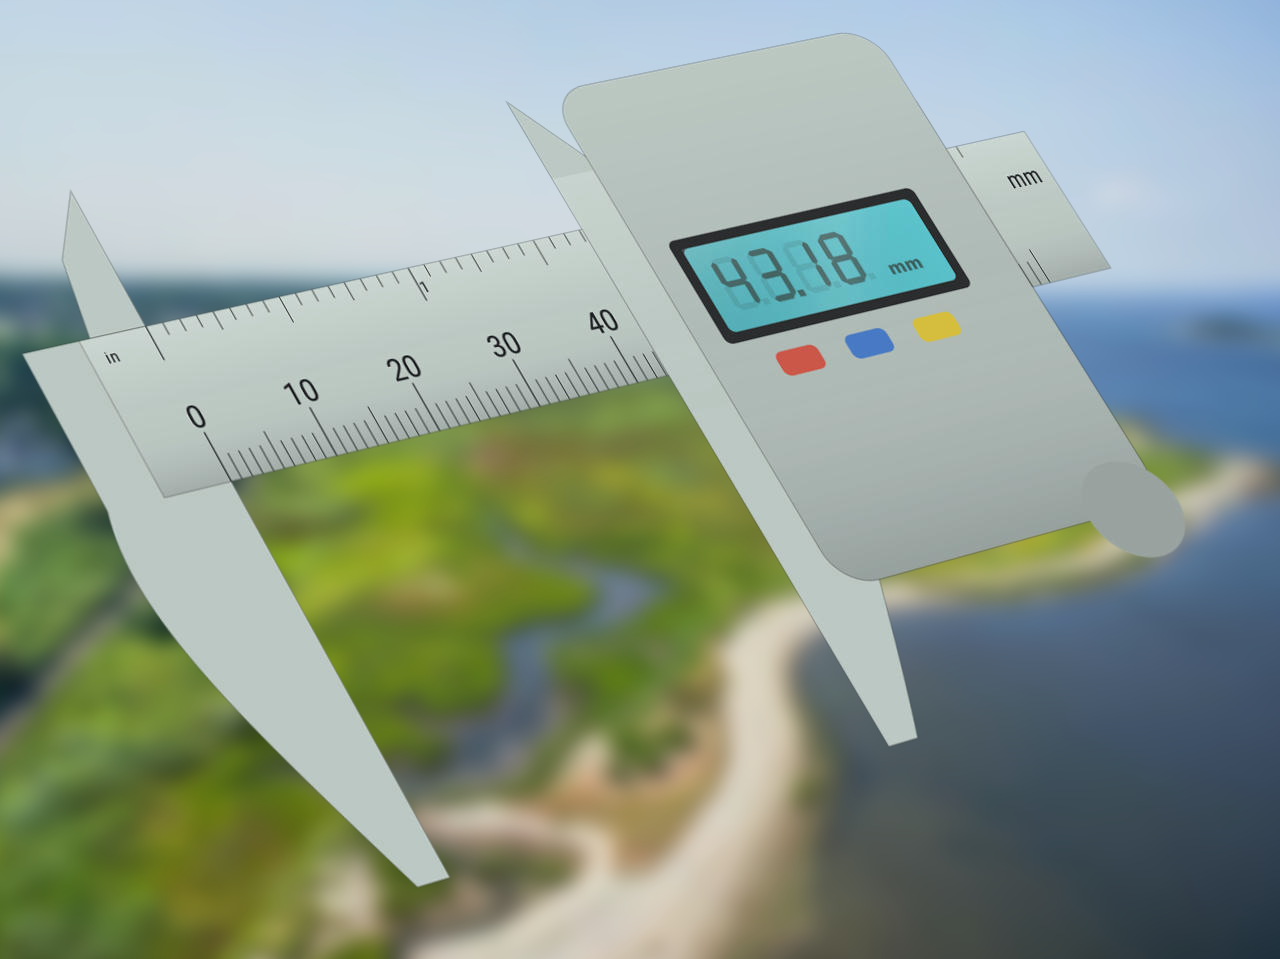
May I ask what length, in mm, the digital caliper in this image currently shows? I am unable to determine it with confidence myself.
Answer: 43.18 mm
